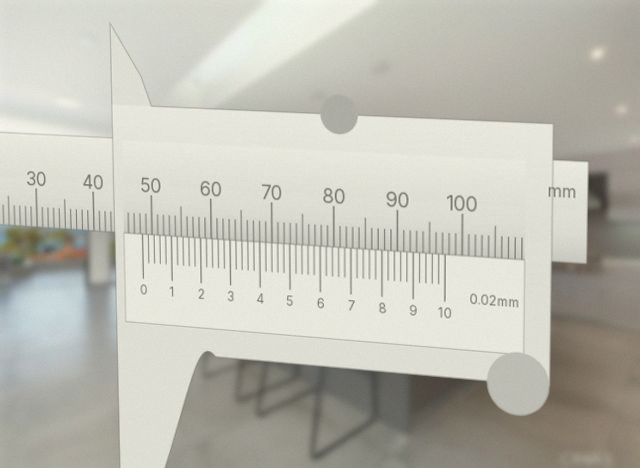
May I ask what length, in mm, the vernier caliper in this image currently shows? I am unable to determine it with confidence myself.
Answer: 48.4 mm
